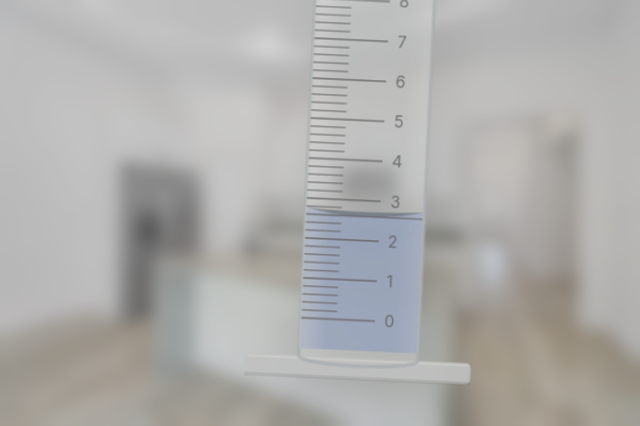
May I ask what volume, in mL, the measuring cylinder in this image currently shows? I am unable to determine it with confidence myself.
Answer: 2.6 mL
